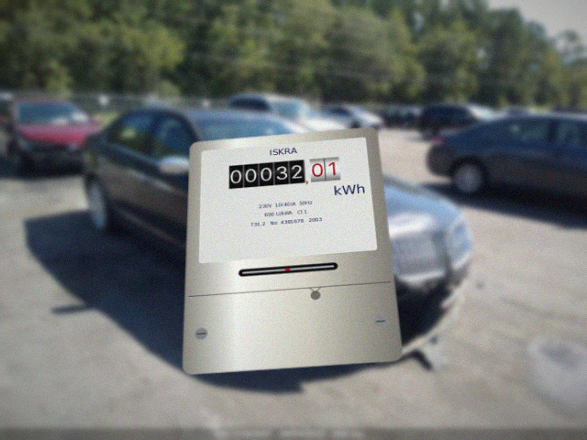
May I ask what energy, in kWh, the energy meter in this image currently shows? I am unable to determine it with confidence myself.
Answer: 32.01 kWh
